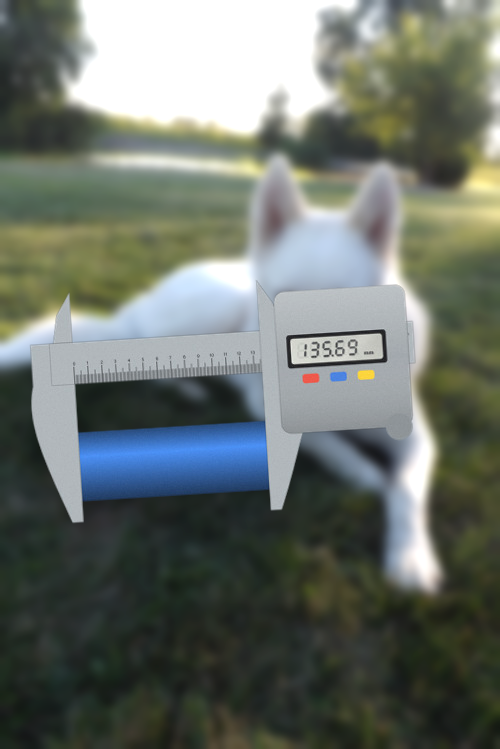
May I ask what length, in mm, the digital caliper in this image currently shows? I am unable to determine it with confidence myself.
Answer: 135.69 mm
